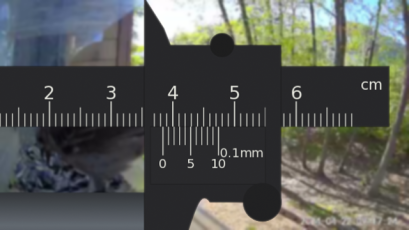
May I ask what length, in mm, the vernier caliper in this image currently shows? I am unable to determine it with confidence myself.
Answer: 38.4 mm
